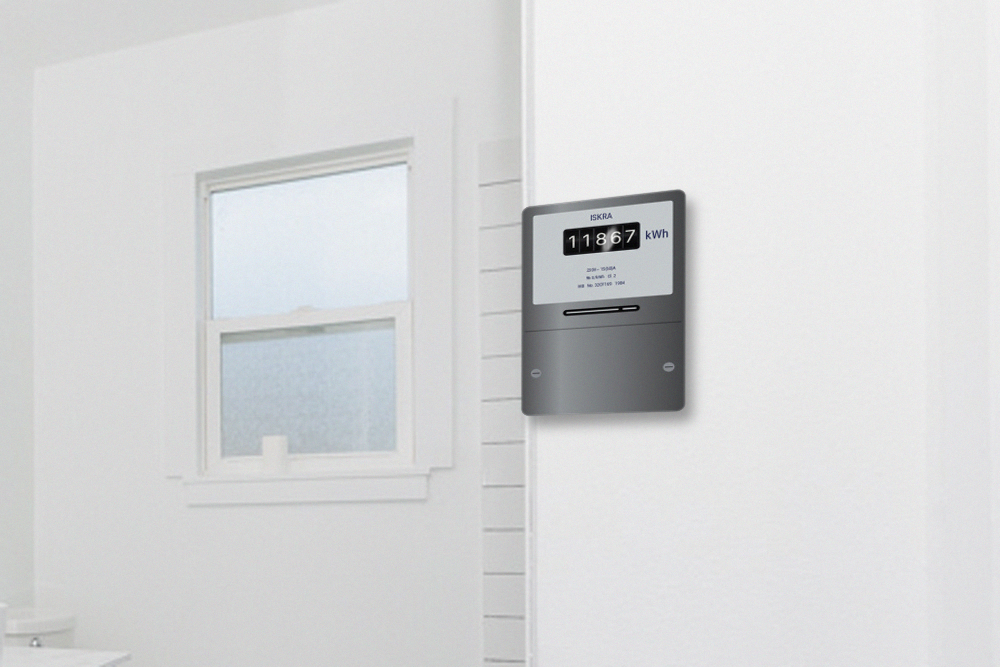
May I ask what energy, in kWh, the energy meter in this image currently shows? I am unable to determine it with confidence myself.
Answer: 11867 kWh
